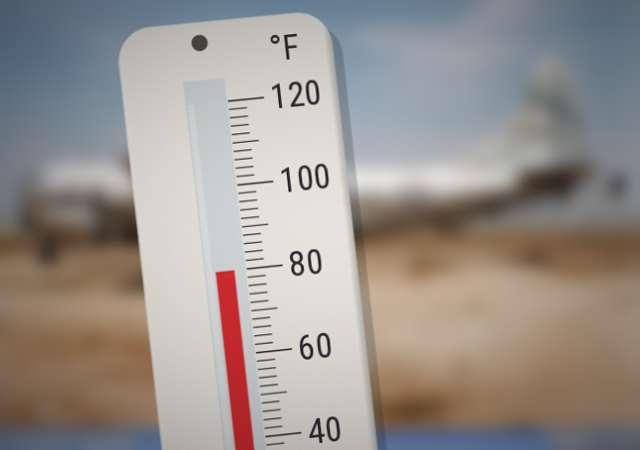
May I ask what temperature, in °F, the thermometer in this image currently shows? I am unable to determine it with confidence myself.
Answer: 80 °F
